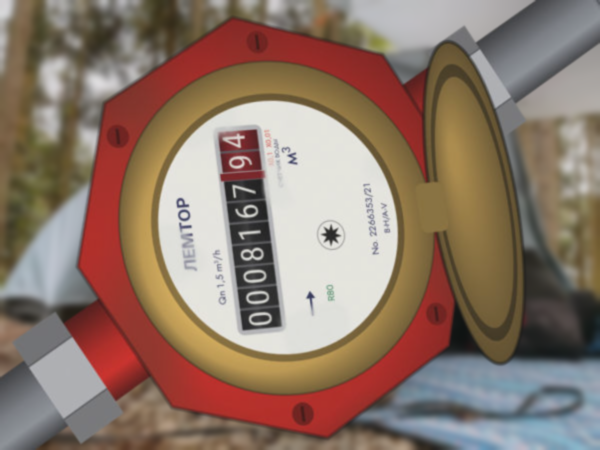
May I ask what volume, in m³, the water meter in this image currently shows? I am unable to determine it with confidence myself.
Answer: 8167.94 m³
